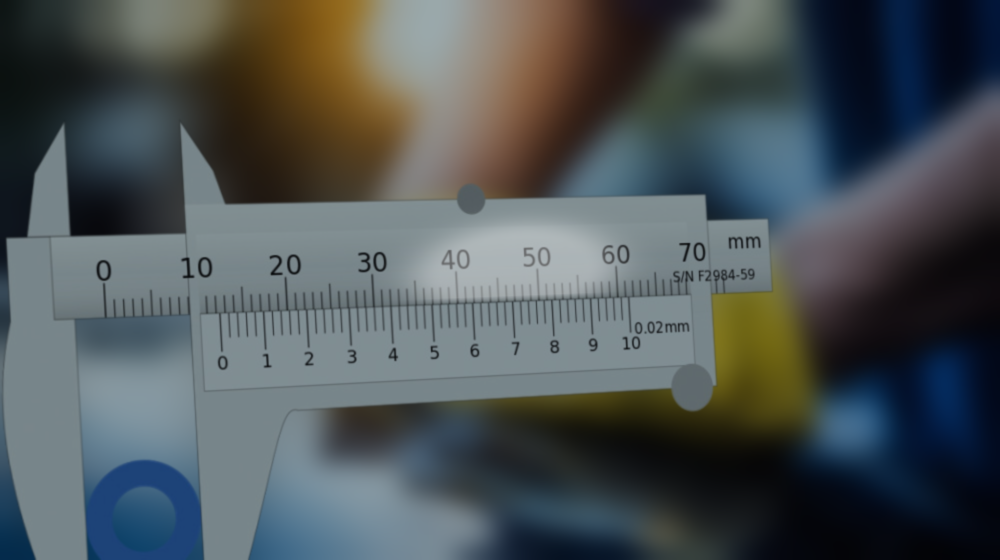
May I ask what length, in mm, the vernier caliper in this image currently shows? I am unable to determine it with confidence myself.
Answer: 12.4 mm
